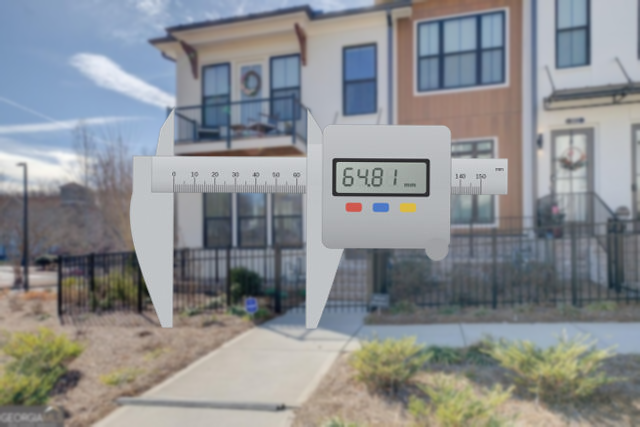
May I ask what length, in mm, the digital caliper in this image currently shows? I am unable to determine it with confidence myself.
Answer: 64.81 mm
